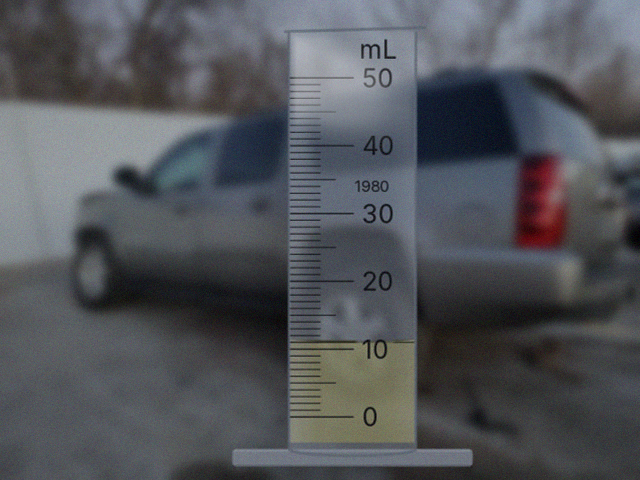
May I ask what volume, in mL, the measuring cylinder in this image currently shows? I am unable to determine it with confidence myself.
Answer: 11 mL
